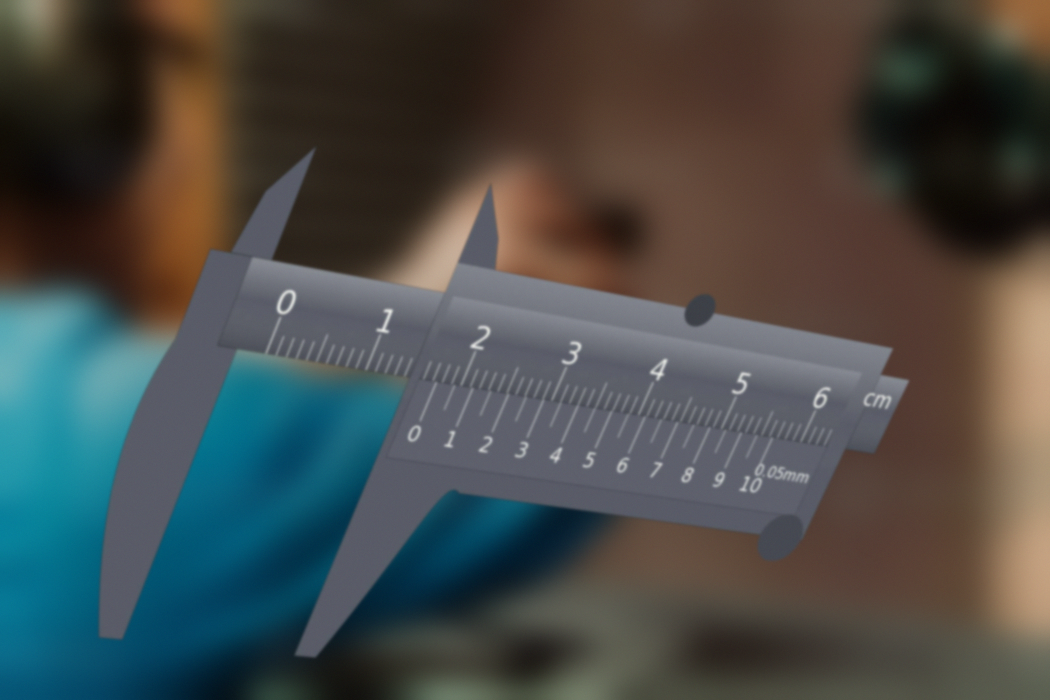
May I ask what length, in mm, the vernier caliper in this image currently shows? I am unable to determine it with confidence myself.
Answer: 17.4 mm
